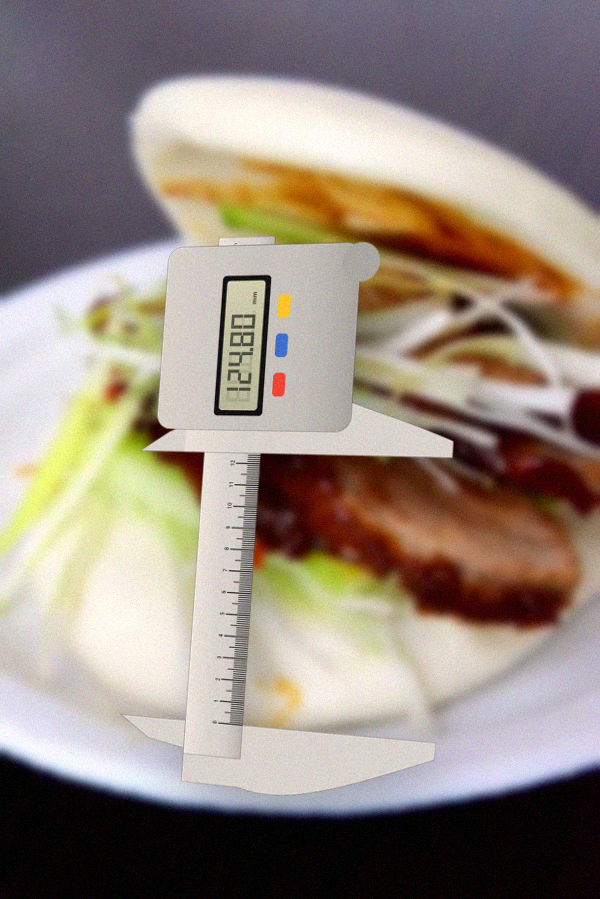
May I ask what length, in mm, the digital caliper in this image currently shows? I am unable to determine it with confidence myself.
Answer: 124.80 mm
